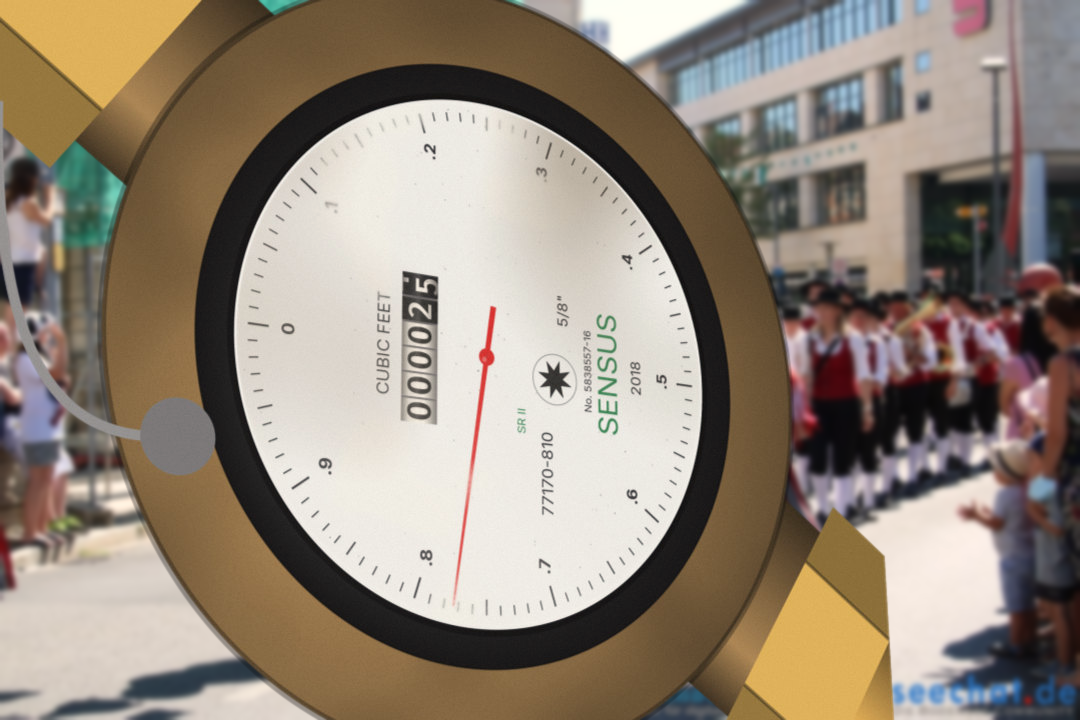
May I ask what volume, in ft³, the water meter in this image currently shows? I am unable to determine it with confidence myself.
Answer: 24.77 ft³
